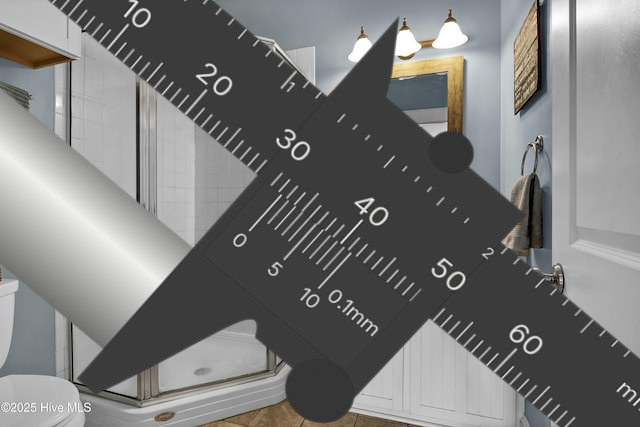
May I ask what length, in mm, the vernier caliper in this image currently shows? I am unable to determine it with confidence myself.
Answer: 32.4 mm
